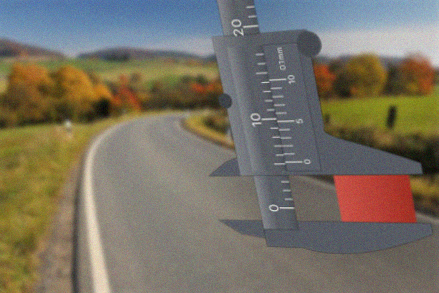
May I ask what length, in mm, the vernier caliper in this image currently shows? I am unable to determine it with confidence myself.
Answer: 5.2 mm
